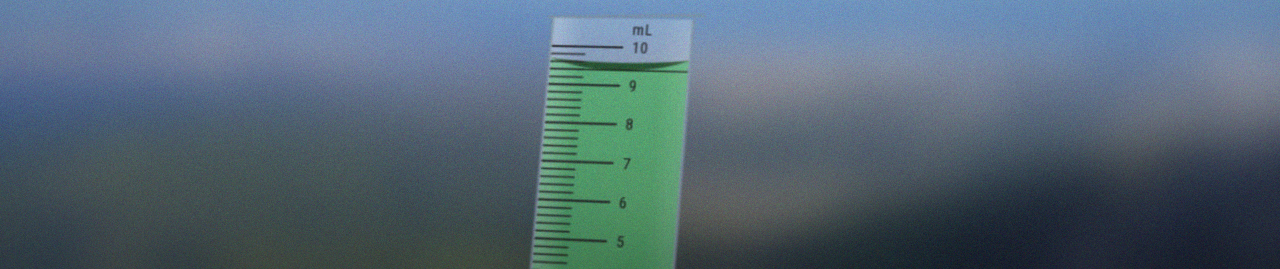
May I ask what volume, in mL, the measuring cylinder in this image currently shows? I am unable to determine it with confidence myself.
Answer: 9.4 mL
